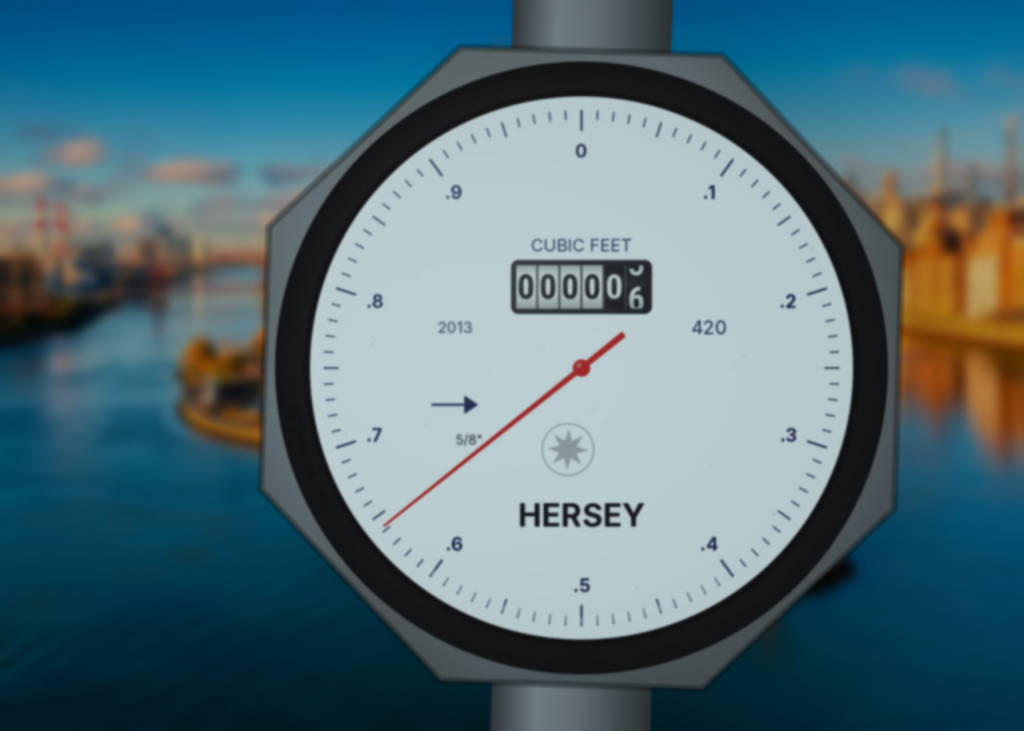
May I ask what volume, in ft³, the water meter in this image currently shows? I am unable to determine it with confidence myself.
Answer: 5.64 ft³
